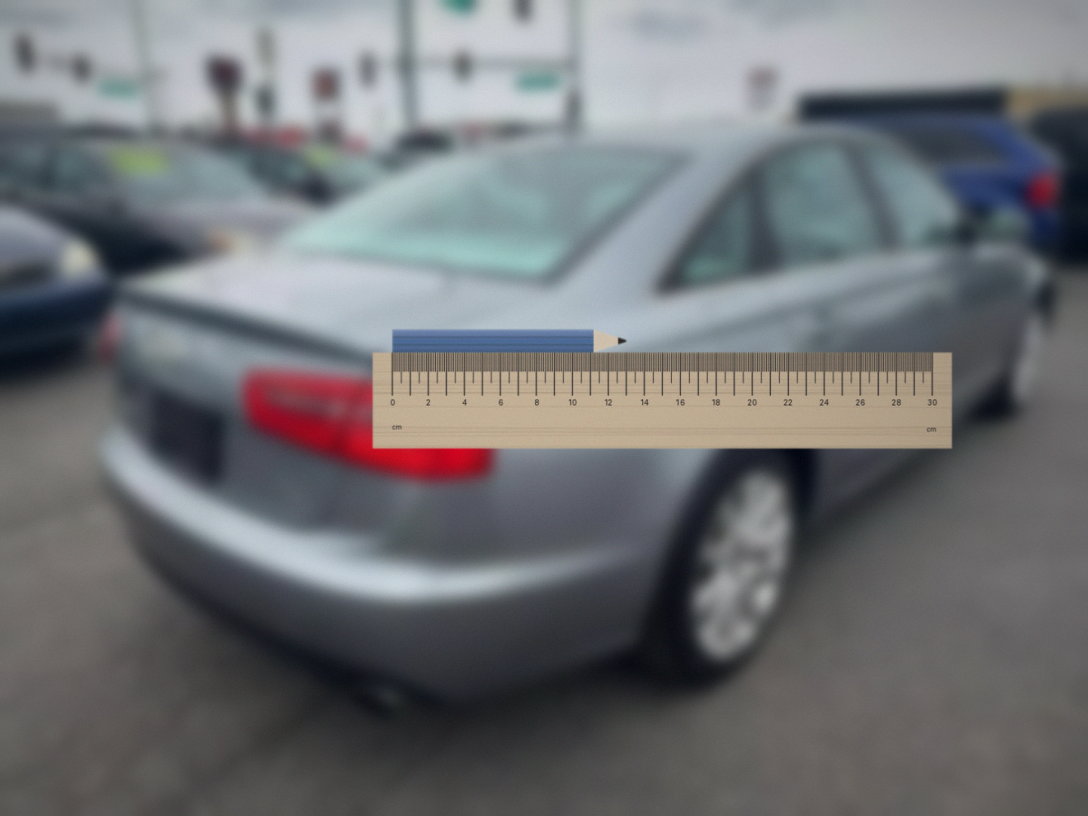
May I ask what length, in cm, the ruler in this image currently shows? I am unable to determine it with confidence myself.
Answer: 13 cm
